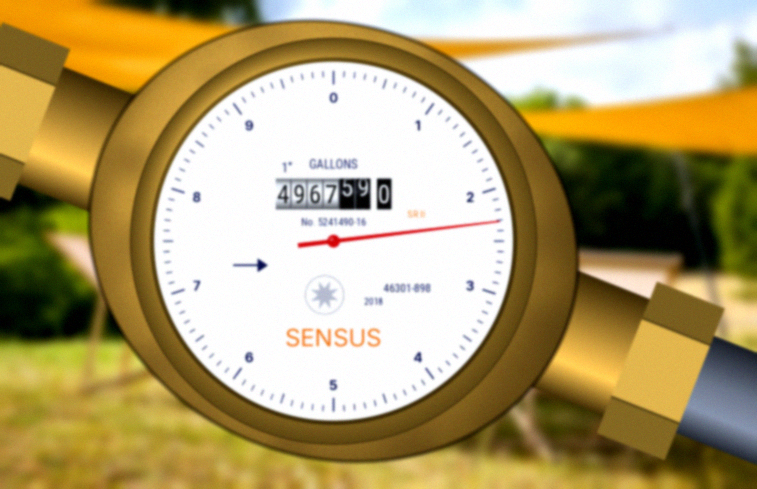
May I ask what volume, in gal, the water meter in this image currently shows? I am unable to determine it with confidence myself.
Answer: 4967592.3 gal
